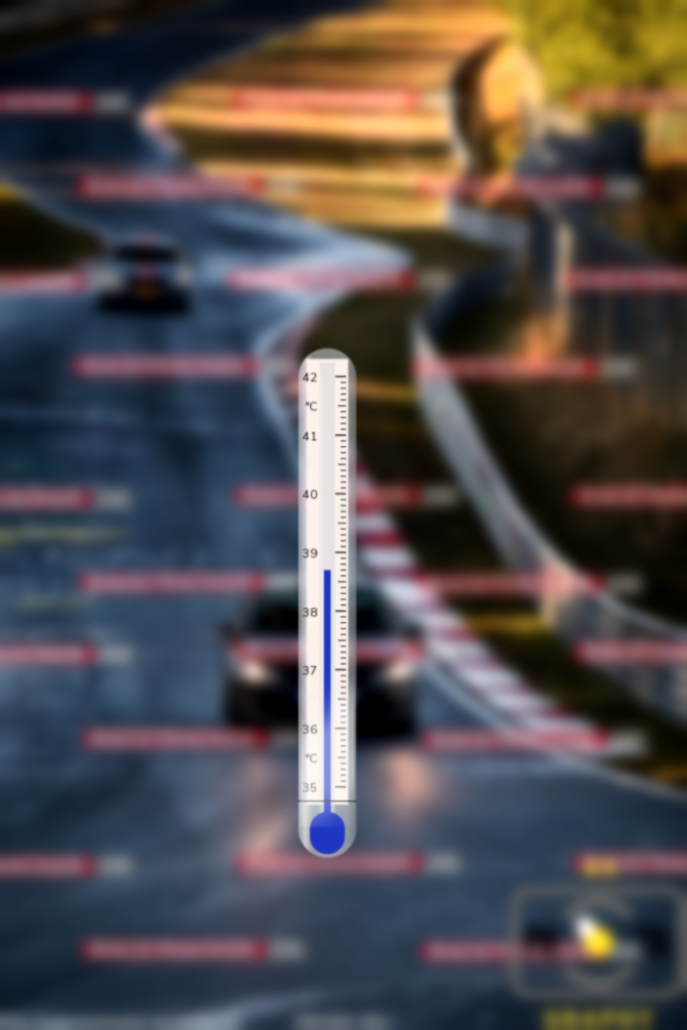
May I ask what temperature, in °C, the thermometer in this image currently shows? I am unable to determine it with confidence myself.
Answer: 38.7 °C
